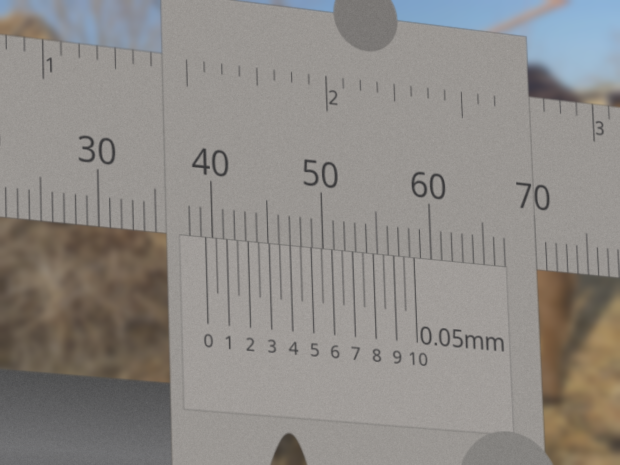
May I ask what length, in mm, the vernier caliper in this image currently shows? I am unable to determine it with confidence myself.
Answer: 39.4 mm
